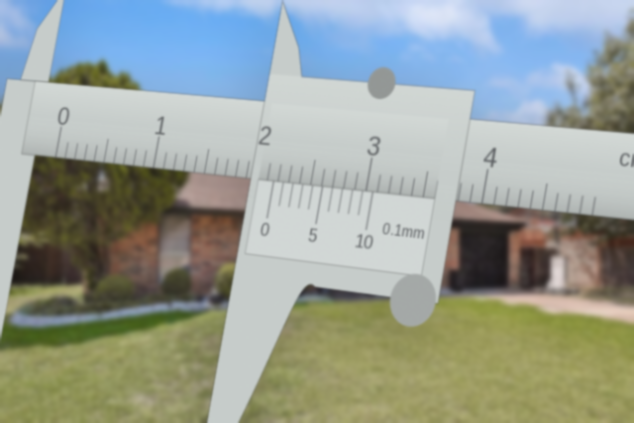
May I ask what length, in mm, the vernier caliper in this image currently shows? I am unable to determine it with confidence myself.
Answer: 21.6 mm
